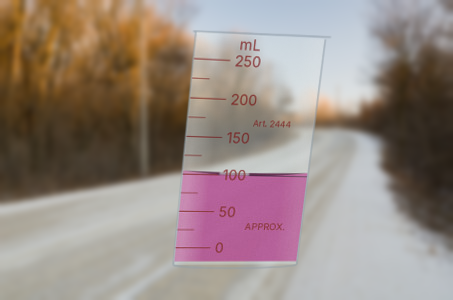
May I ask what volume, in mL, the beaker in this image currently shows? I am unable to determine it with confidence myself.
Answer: 100 mL
